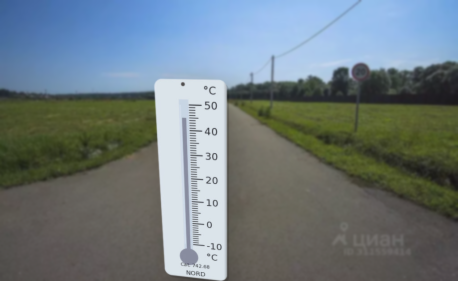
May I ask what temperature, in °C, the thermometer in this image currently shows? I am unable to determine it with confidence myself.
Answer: 45 °C
